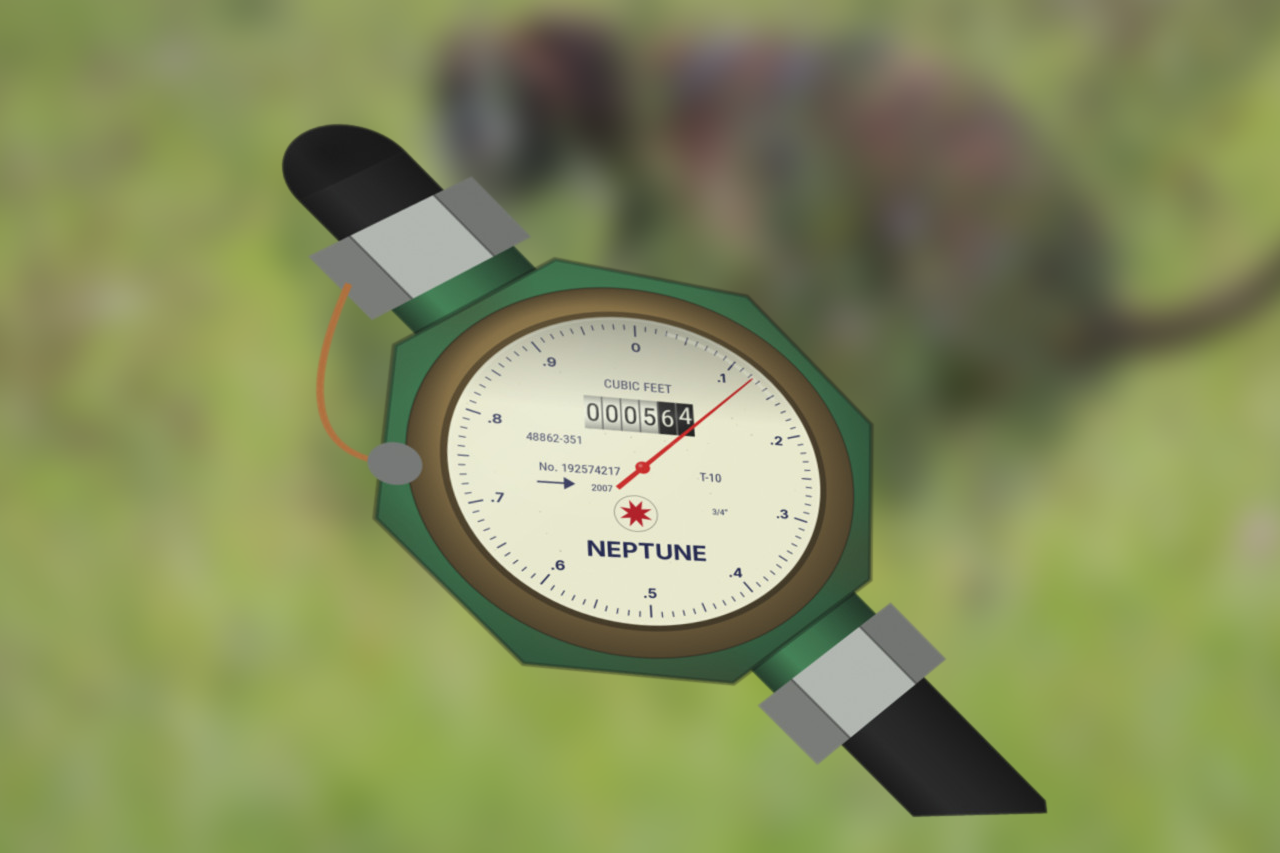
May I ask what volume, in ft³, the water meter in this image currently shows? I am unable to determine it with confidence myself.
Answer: 564.12 ft³
